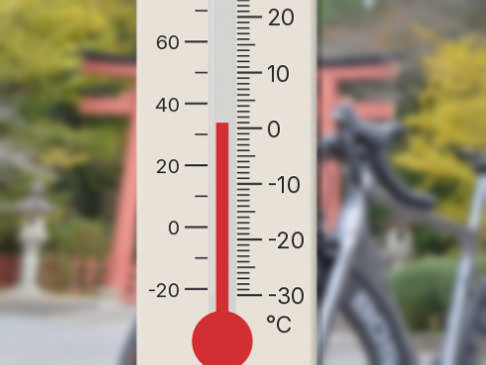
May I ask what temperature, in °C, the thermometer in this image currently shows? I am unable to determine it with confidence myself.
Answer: 1 °C
